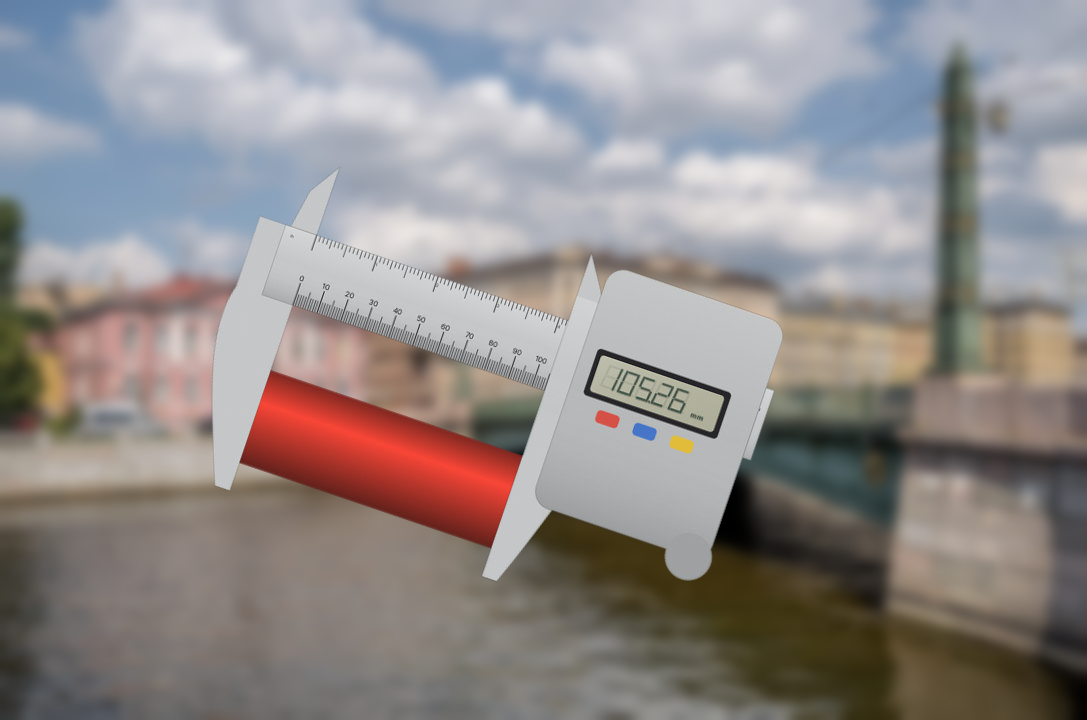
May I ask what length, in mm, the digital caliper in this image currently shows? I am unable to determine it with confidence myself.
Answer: 105.26 mm
